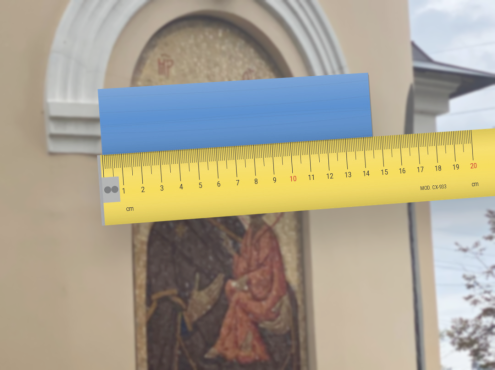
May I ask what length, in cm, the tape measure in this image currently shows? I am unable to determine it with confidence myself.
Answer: 14.5 cm
